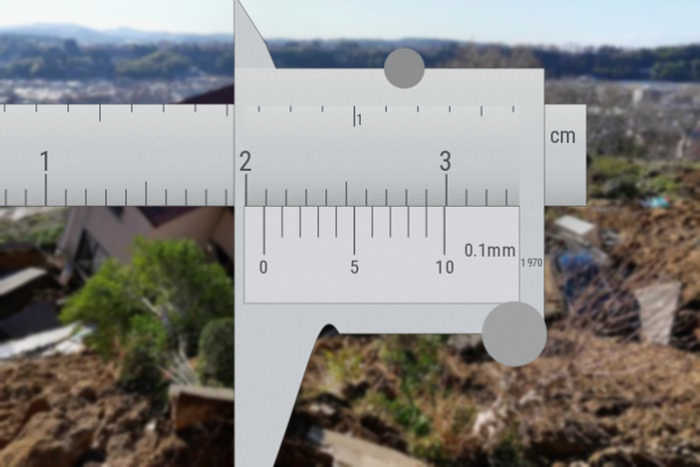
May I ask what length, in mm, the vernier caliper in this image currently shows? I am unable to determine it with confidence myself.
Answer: 20.9 mm
